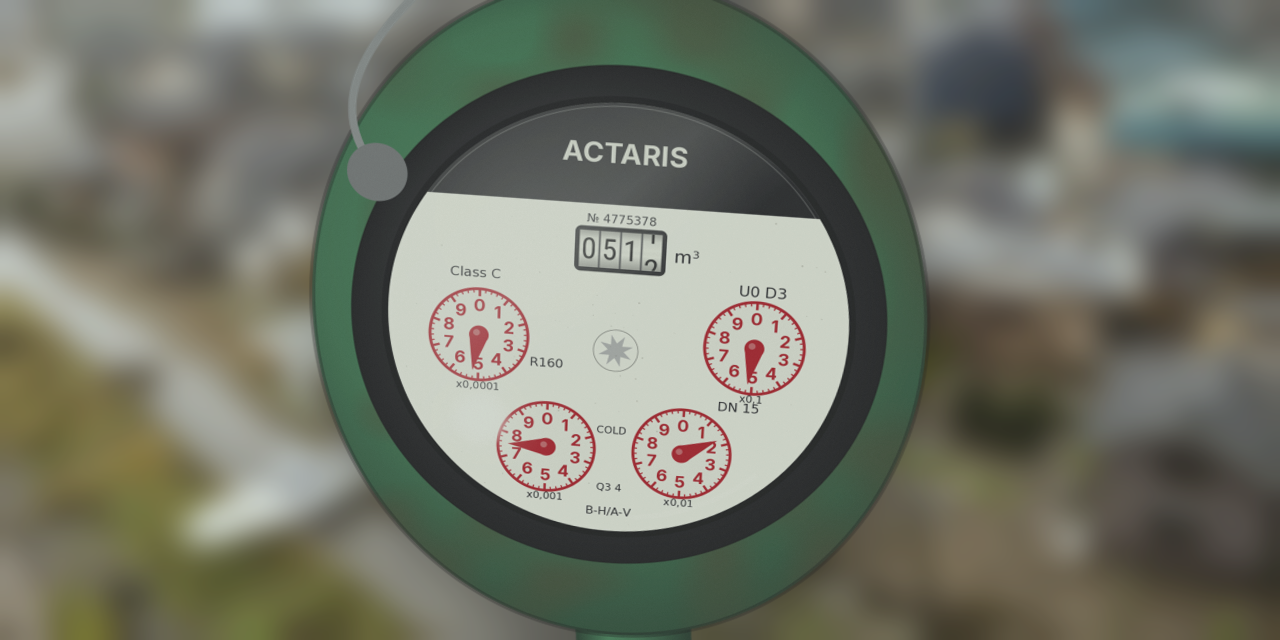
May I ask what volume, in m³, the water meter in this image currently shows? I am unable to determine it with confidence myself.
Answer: 511.5175 m³
